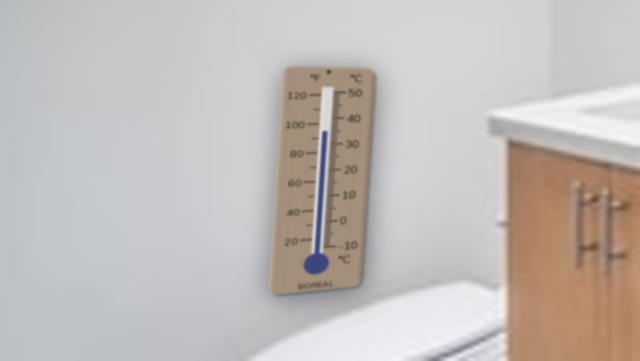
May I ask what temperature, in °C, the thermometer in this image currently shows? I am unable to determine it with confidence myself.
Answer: 35 °C
